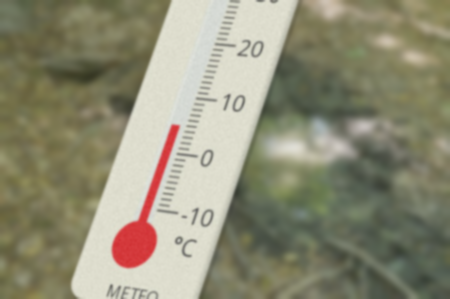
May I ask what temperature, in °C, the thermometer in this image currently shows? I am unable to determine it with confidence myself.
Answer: 5 °C
